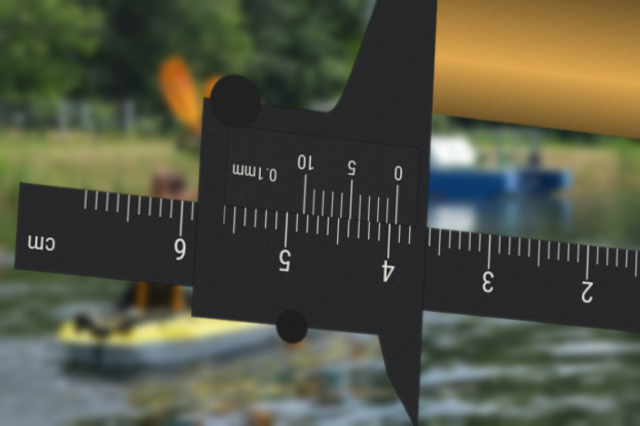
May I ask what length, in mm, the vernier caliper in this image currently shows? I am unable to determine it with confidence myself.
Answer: 39.4 mm
